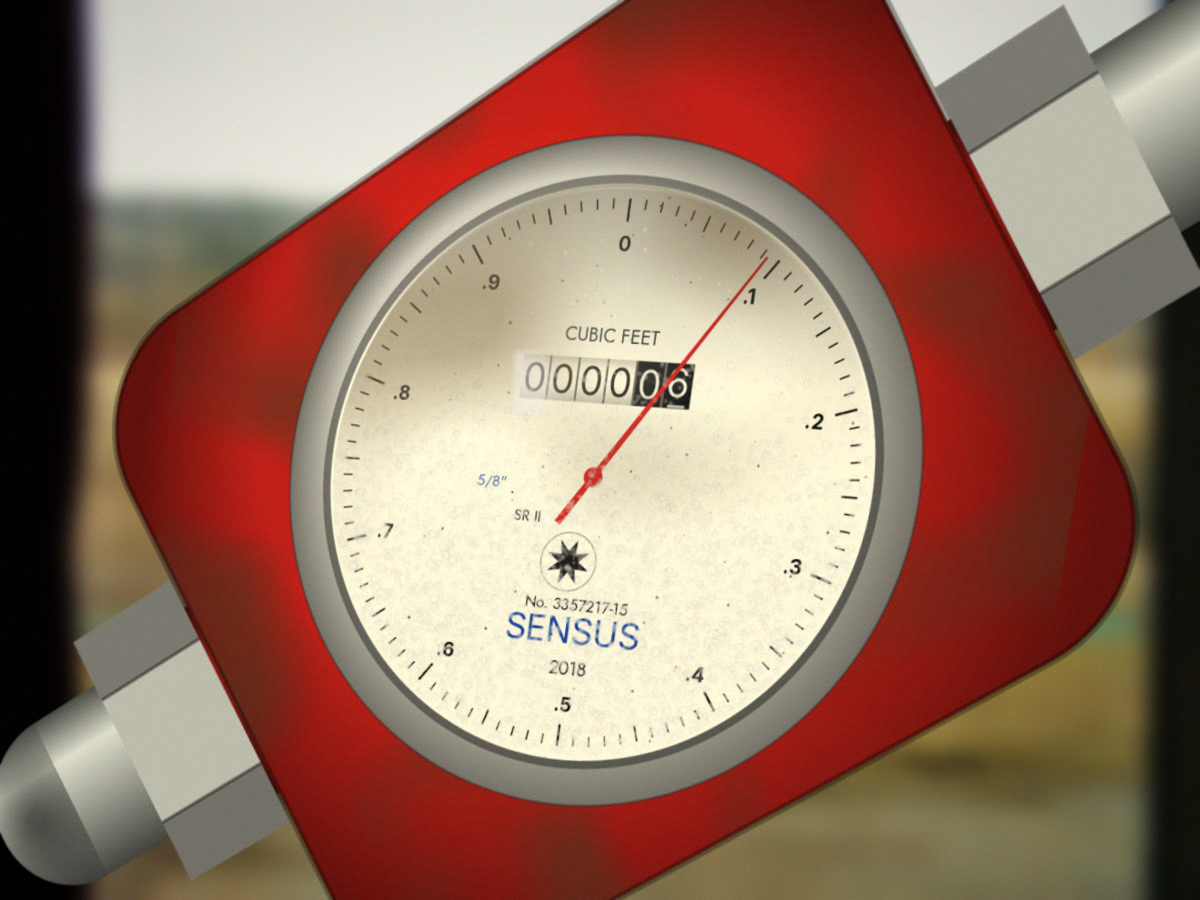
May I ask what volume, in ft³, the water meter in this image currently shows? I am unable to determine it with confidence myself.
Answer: 6.09 ft³
